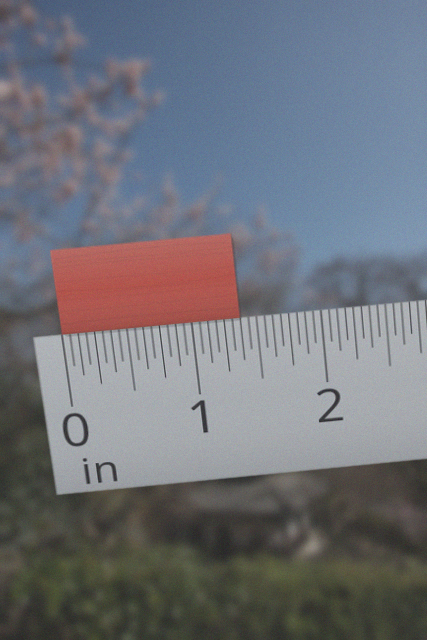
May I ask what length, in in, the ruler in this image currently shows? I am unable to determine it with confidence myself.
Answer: 1.375 in
